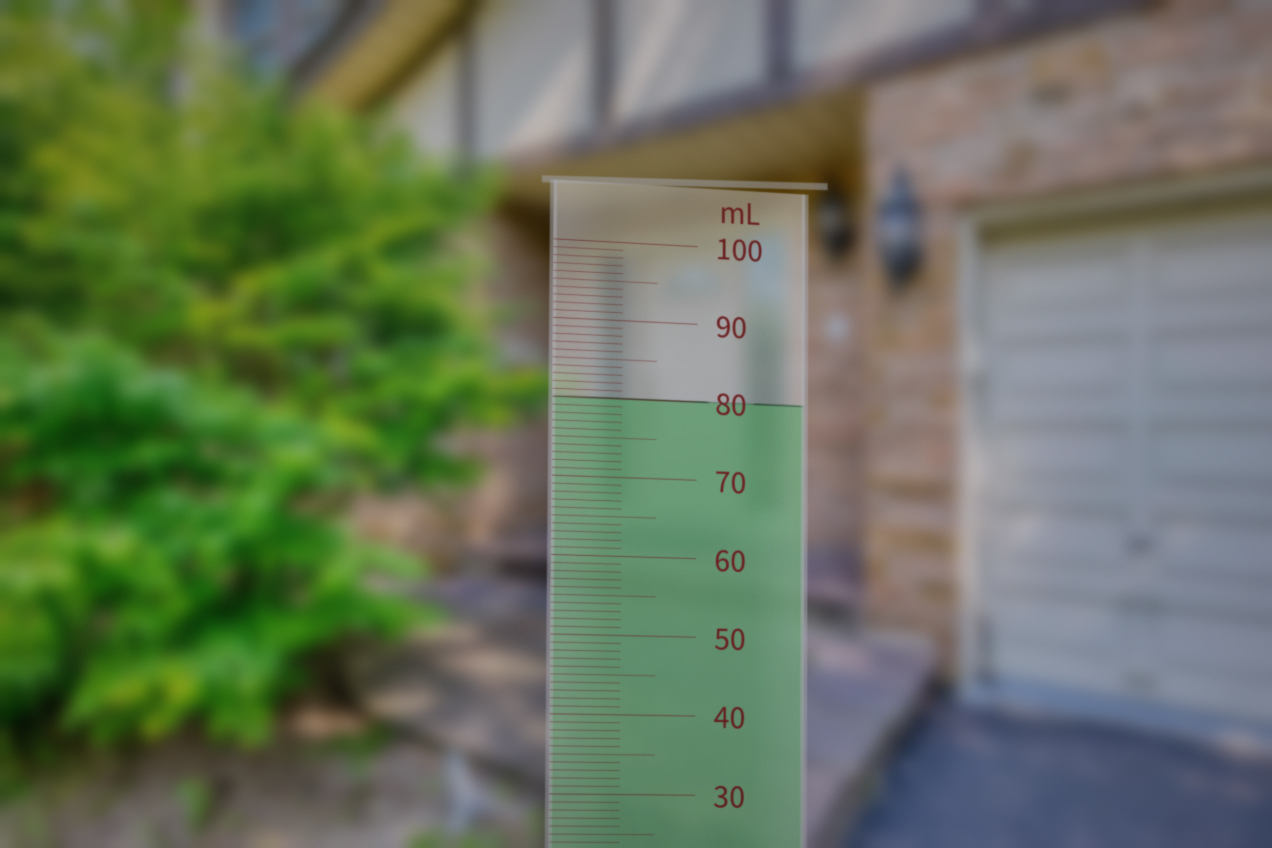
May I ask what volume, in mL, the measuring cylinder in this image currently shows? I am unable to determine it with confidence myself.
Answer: 80 mL
